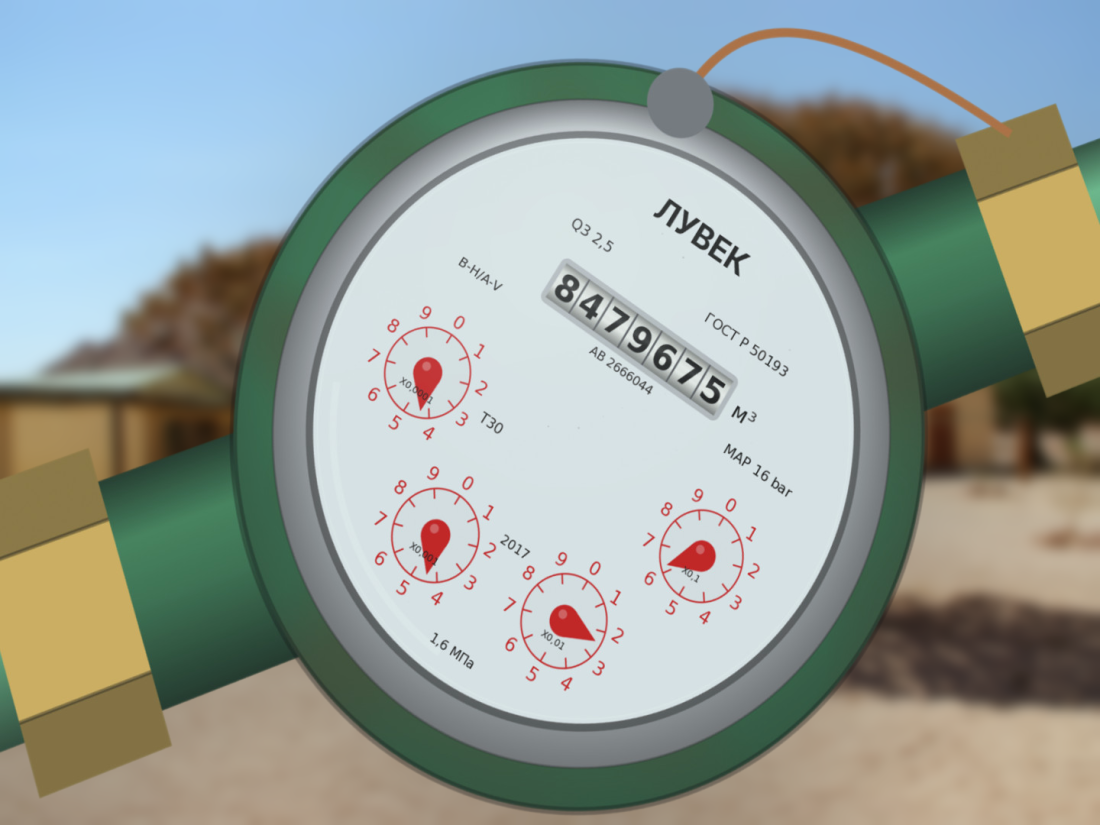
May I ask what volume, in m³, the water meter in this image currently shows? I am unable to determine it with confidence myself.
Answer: 8479675.6244 m³
